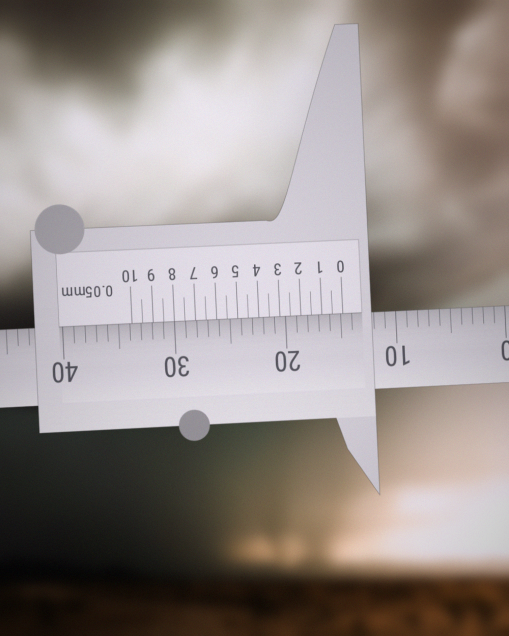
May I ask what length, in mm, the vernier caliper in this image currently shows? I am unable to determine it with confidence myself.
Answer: 14.8 mm
